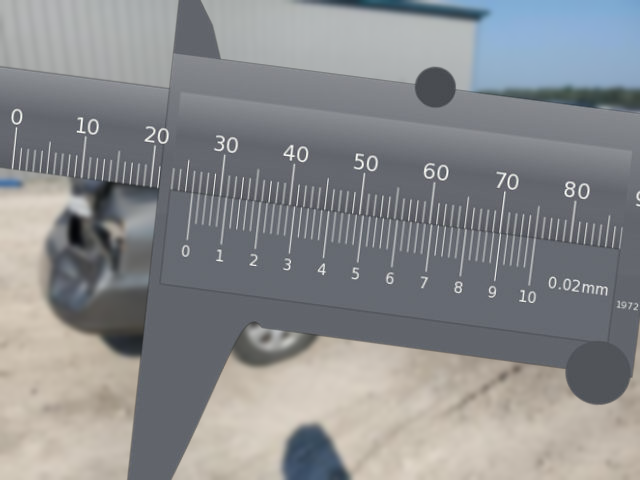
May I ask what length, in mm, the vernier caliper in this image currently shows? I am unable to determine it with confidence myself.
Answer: 26.0 mm
